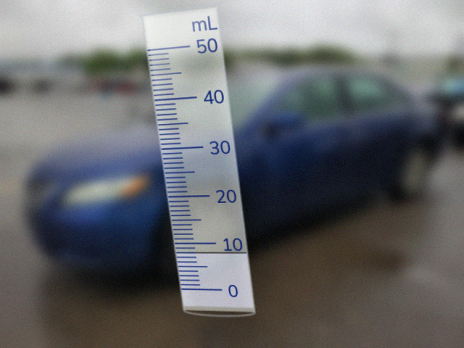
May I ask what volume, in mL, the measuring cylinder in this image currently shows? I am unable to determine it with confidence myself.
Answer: 8 mL
